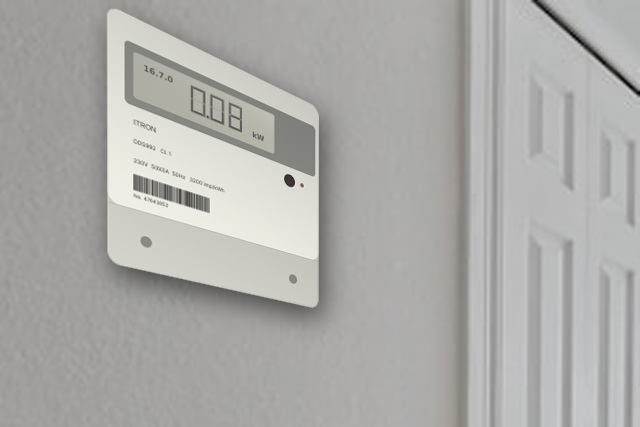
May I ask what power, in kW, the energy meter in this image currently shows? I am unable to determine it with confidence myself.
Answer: 0.08 kW
